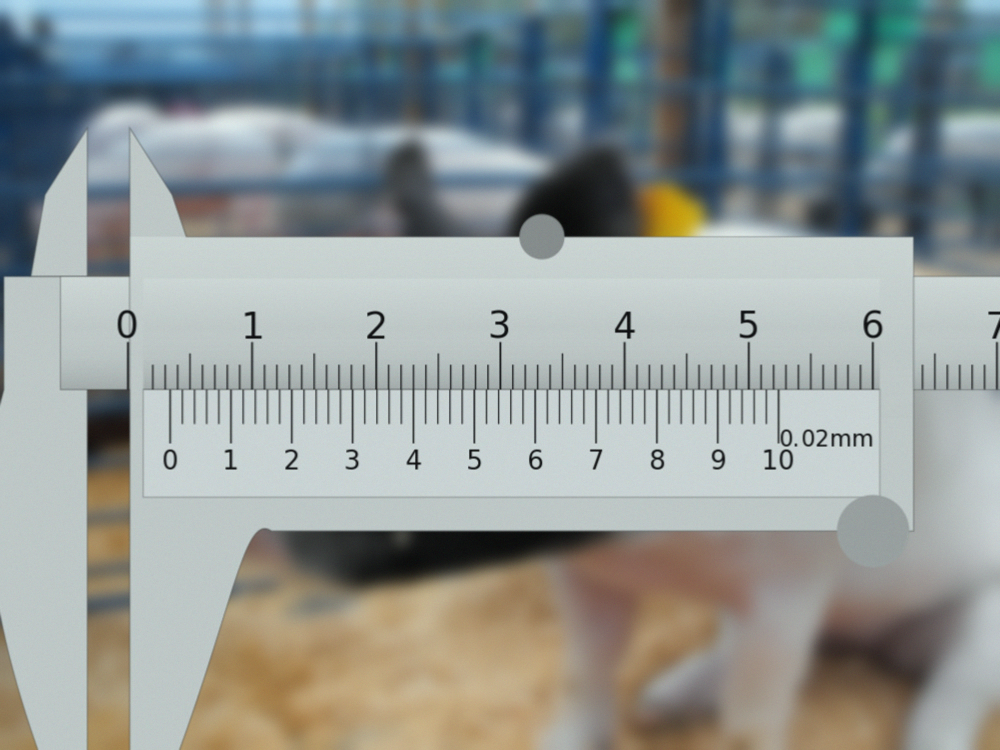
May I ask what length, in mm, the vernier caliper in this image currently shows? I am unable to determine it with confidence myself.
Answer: 3.4 mm
